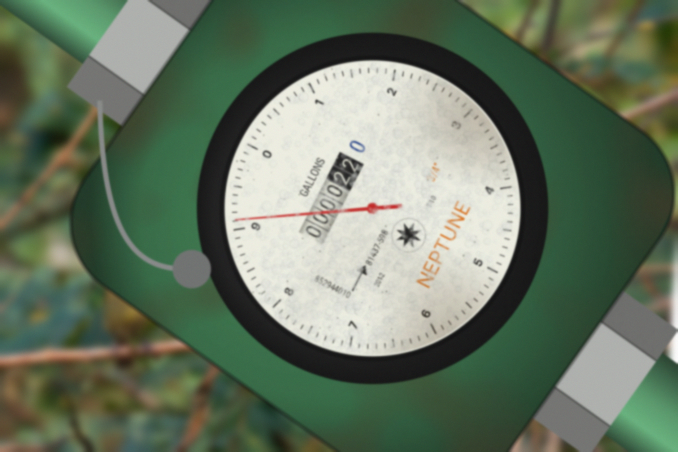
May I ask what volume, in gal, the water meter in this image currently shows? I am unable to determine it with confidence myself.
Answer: 219.1 gal
